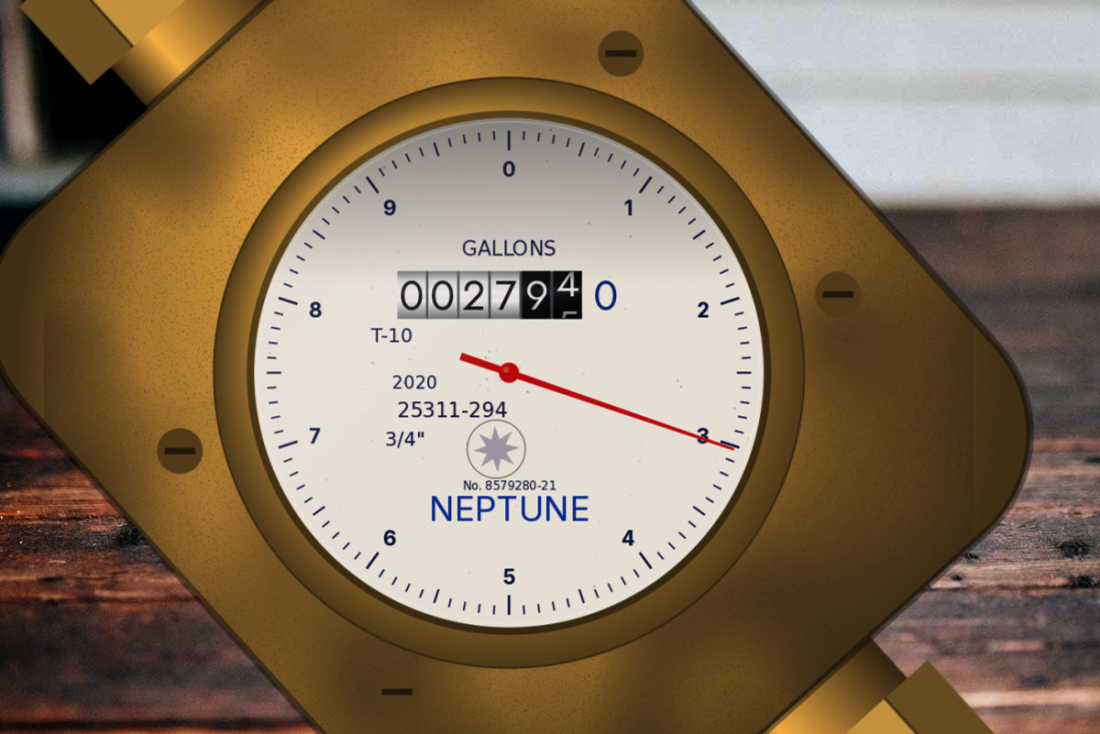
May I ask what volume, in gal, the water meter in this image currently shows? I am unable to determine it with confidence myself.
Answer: 27943.0 gal
